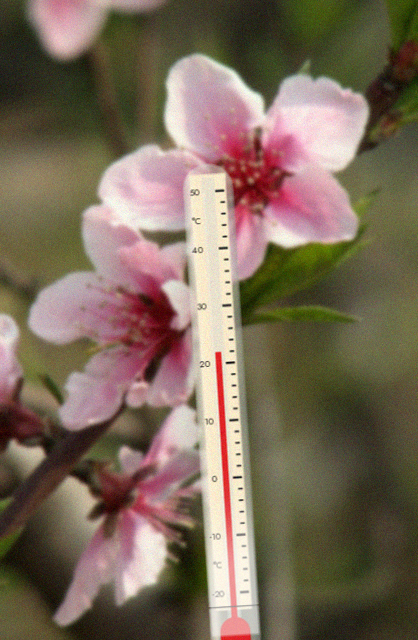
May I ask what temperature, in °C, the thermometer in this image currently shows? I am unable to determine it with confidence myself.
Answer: 22 °C
